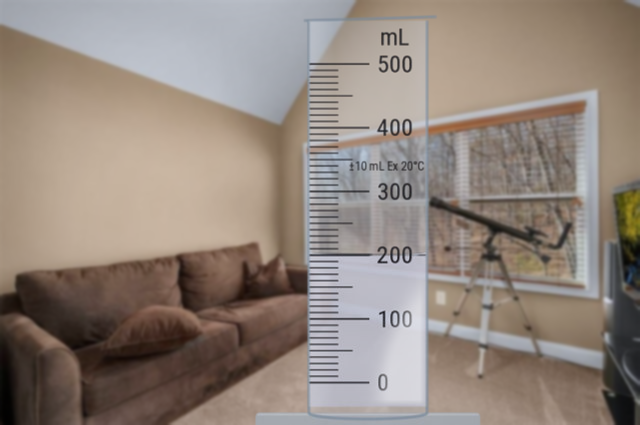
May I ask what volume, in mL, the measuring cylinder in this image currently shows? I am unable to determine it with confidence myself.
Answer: 200 mL
